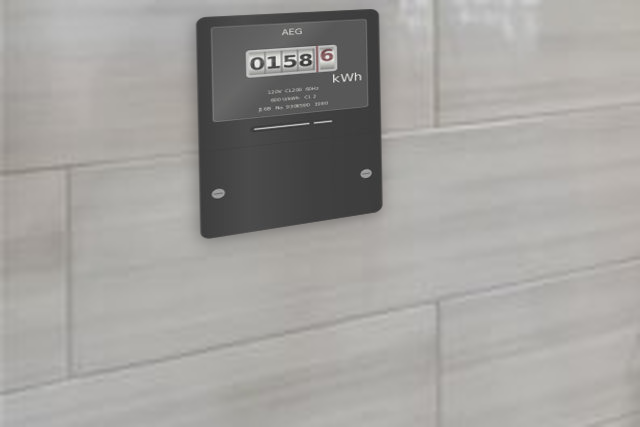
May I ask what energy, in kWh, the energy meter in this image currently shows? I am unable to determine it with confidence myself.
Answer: 158.6 kWh
